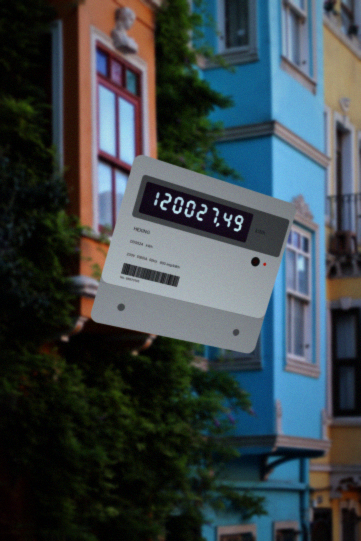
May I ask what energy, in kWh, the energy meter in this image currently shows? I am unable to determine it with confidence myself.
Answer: 120027.49 kWh
